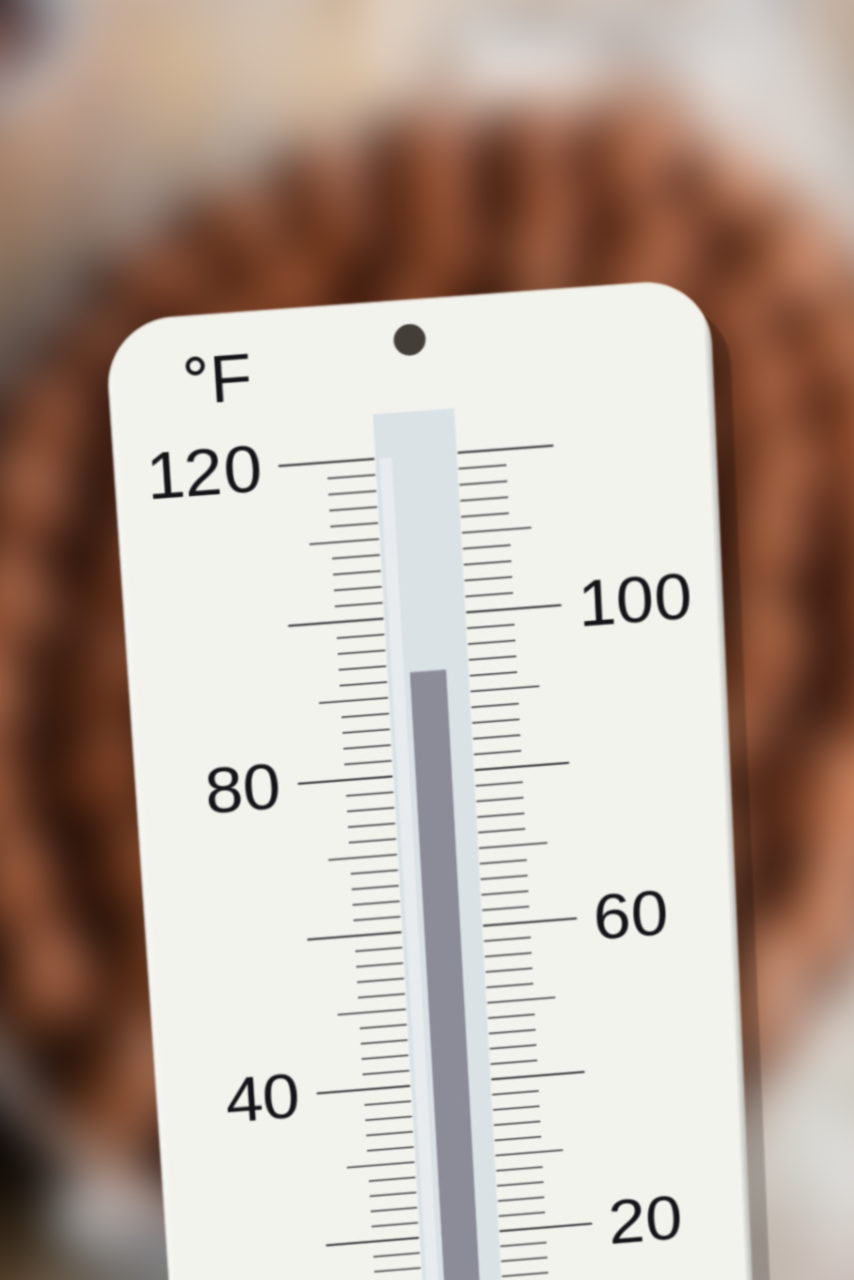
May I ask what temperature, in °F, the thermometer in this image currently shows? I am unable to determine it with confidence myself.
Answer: 93 °F
